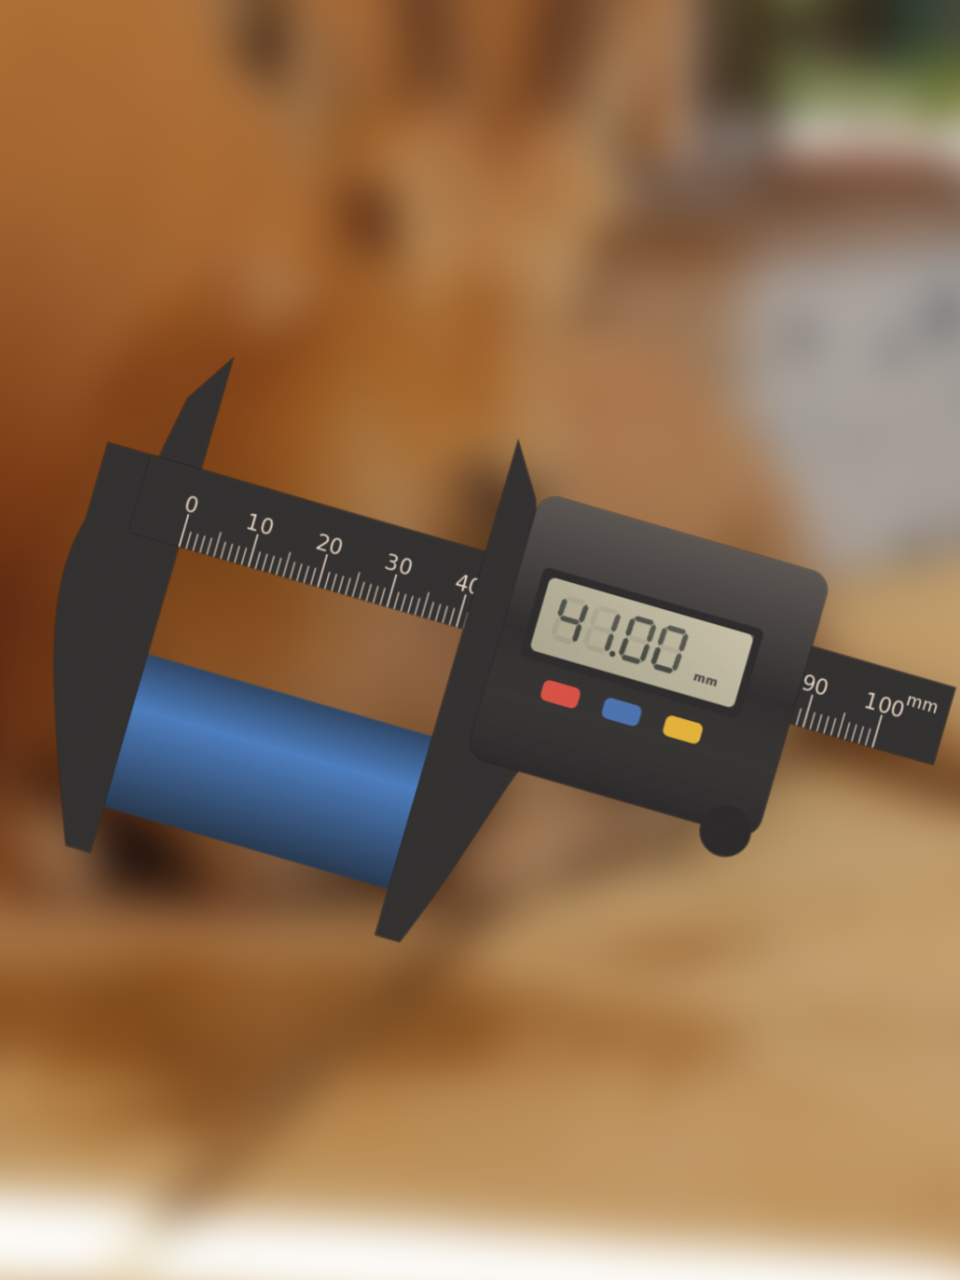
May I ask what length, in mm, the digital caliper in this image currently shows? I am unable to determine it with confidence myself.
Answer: 41.00 mm
